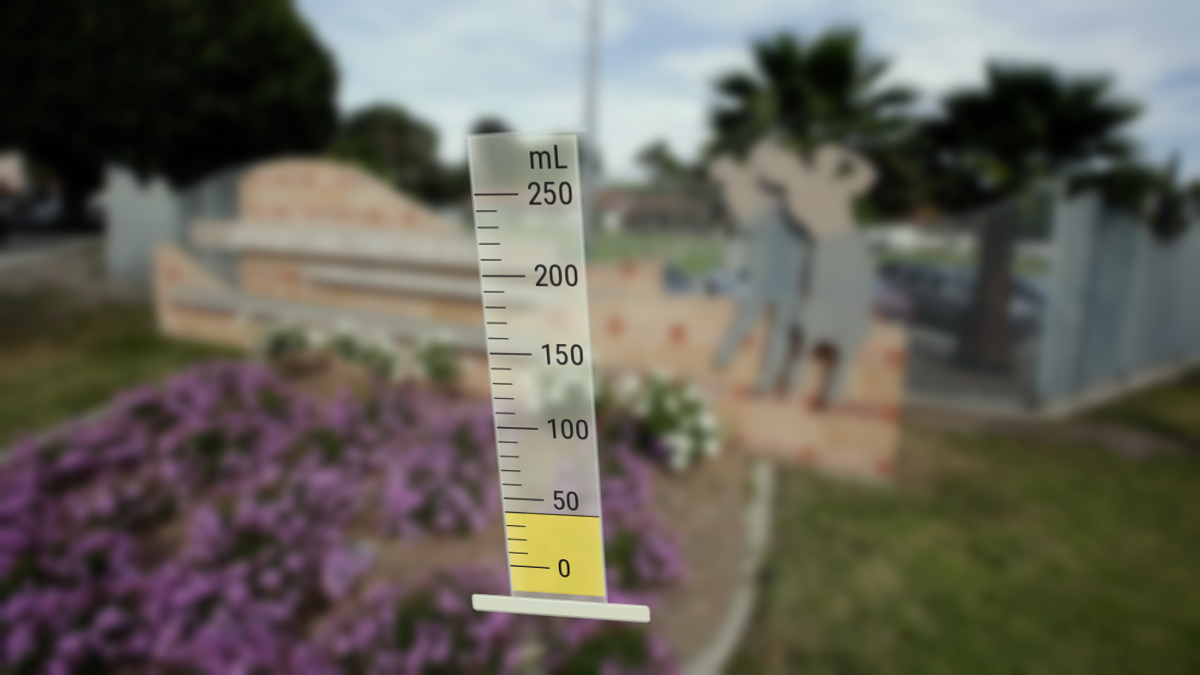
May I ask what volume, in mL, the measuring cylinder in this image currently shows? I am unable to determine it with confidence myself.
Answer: 40 mL
